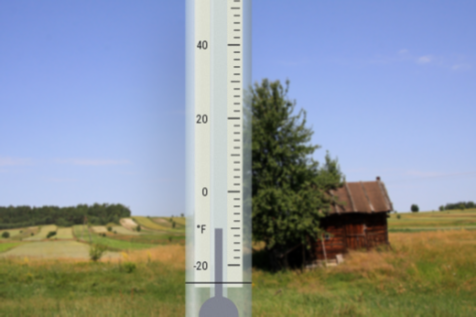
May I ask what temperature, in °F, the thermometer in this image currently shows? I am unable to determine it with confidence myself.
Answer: -10 °F
